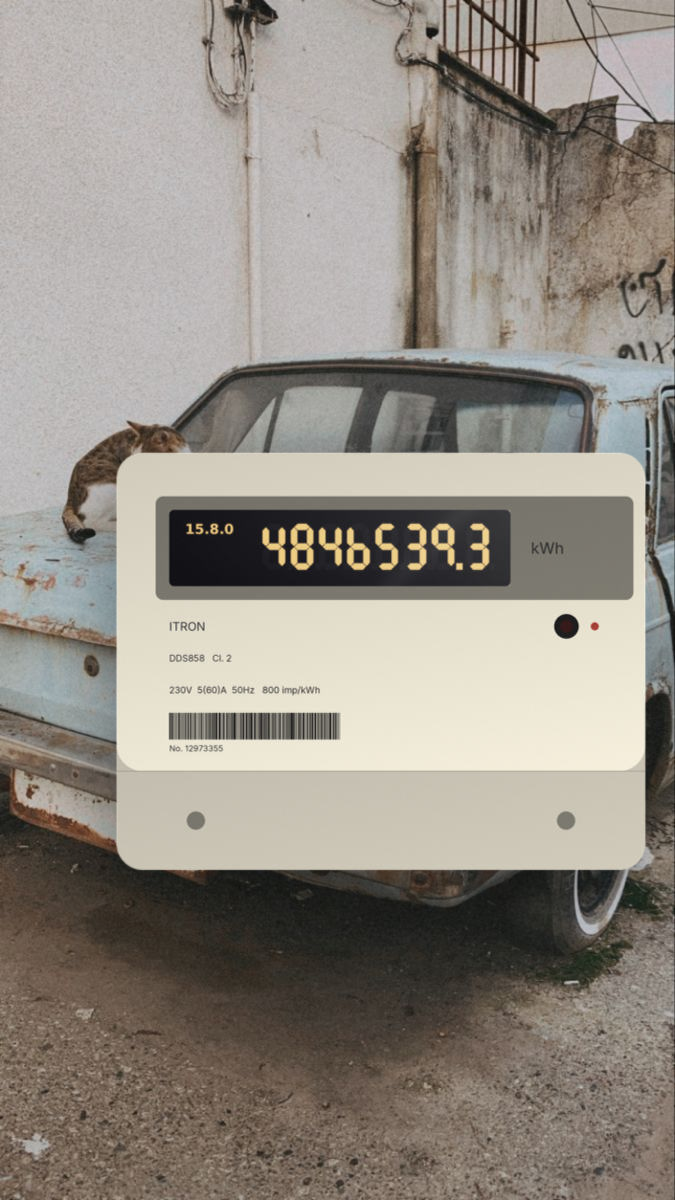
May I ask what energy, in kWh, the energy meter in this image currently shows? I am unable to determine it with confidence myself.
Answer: 4846539.3 kWh
